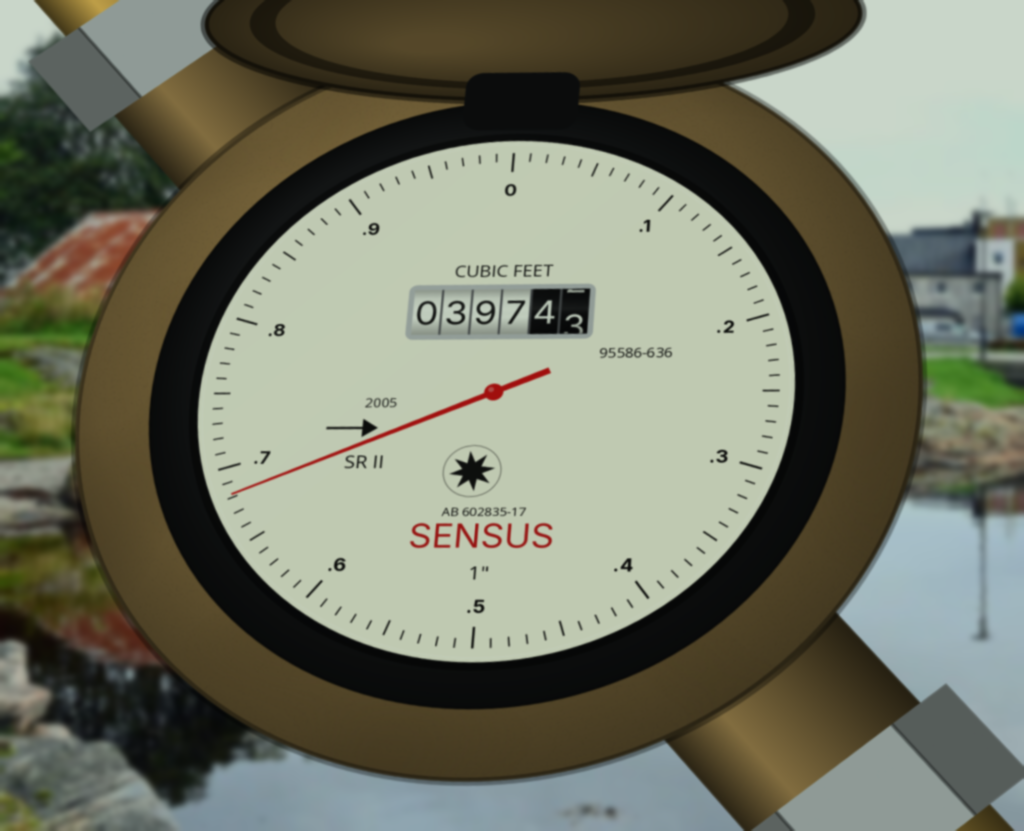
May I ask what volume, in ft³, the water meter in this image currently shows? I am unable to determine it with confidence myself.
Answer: 39742.68 ft³
